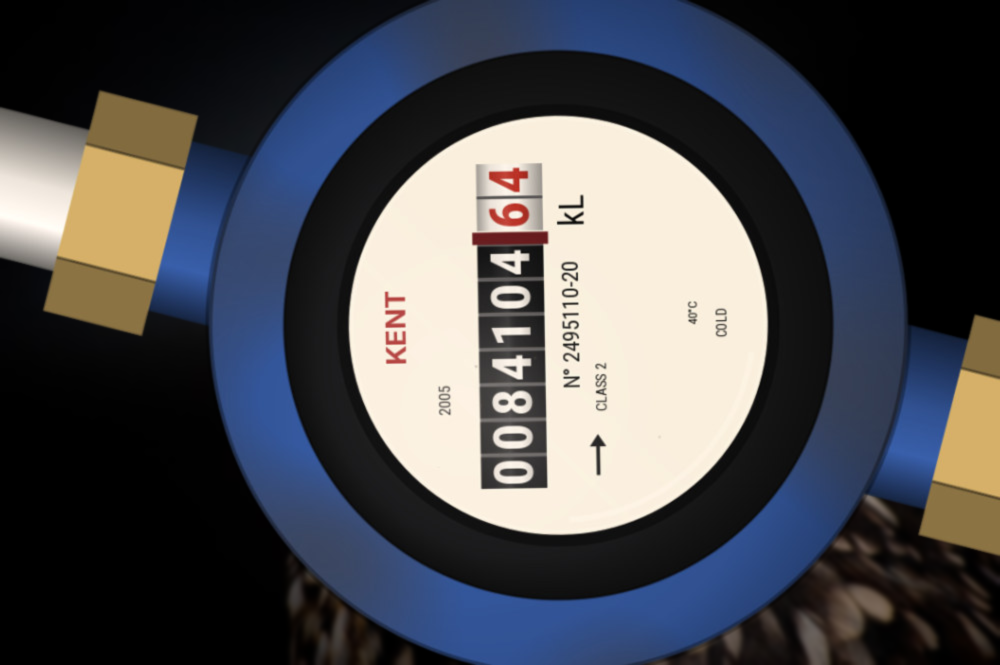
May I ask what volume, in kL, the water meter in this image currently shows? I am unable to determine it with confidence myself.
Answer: 84104.64 kL
